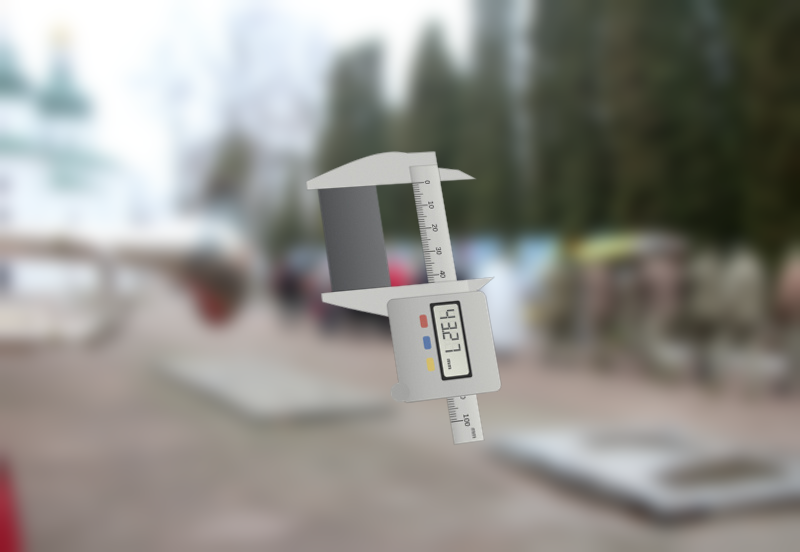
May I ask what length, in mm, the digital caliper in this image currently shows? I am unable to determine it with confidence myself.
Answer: 43.27 mm
